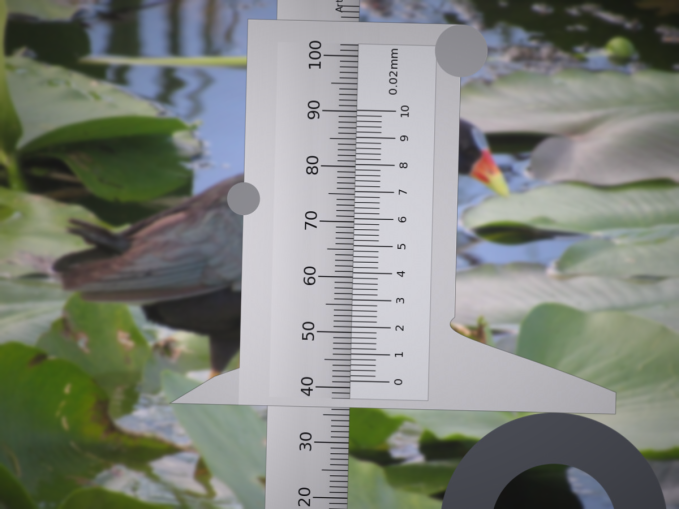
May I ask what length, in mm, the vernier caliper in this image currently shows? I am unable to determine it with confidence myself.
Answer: 41.2 mm
